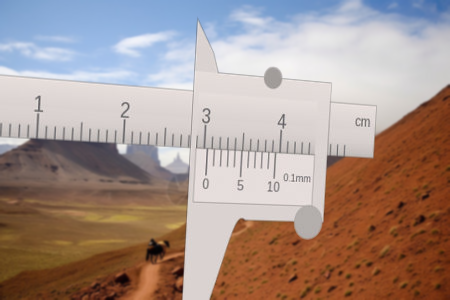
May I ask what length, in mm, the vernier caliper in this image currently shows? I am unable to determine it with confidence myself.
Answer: 30.4 mm
